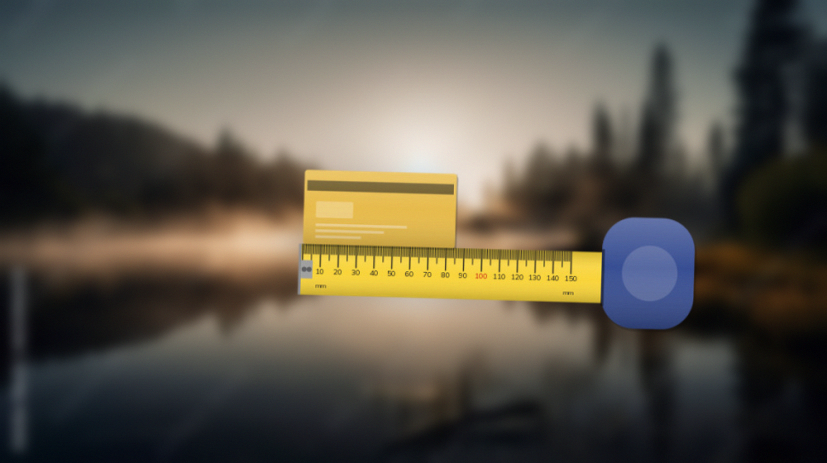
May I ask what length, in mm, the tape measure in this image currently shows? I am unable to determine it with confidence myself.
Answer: 85 mm
